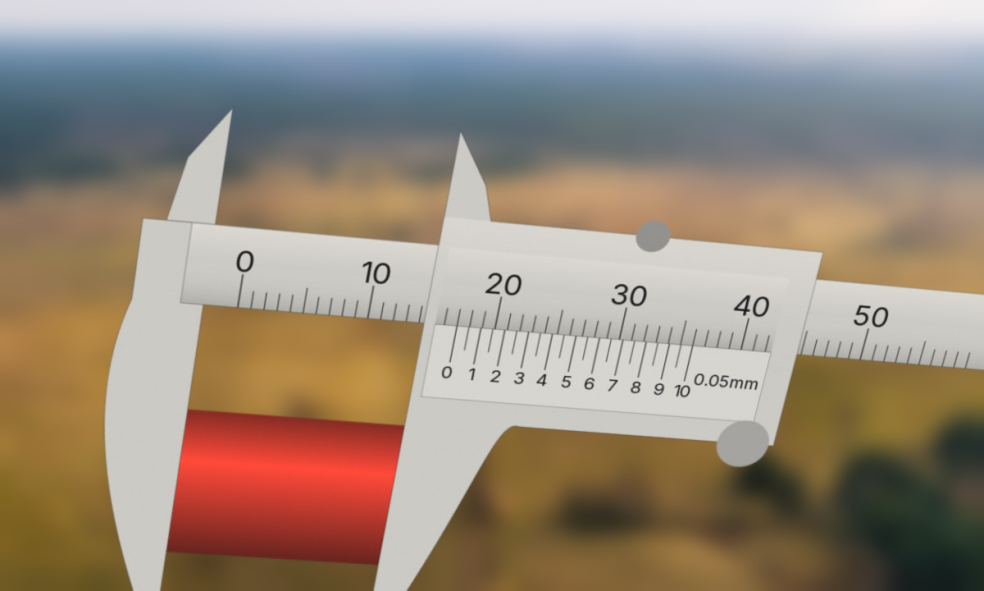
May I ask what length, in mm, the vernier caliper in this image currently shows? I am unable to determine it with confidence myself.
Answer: 17.0 mm
